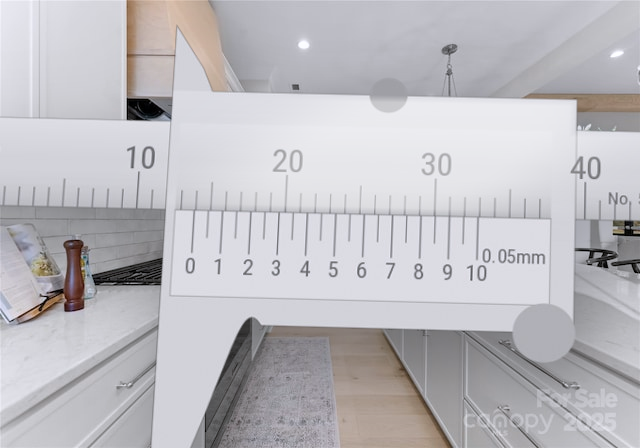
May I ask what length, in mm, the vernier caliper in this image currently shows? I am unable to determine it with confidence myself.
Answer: 13.9 mm
